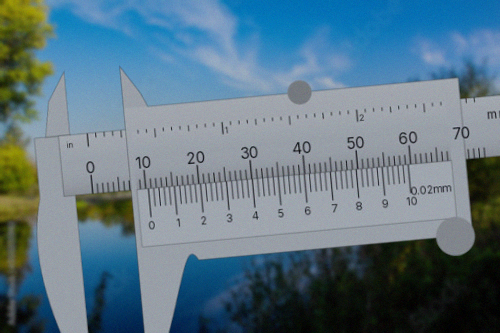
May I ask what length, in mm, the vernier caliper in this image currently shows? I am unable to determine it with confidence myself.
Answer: 10.5 mm
